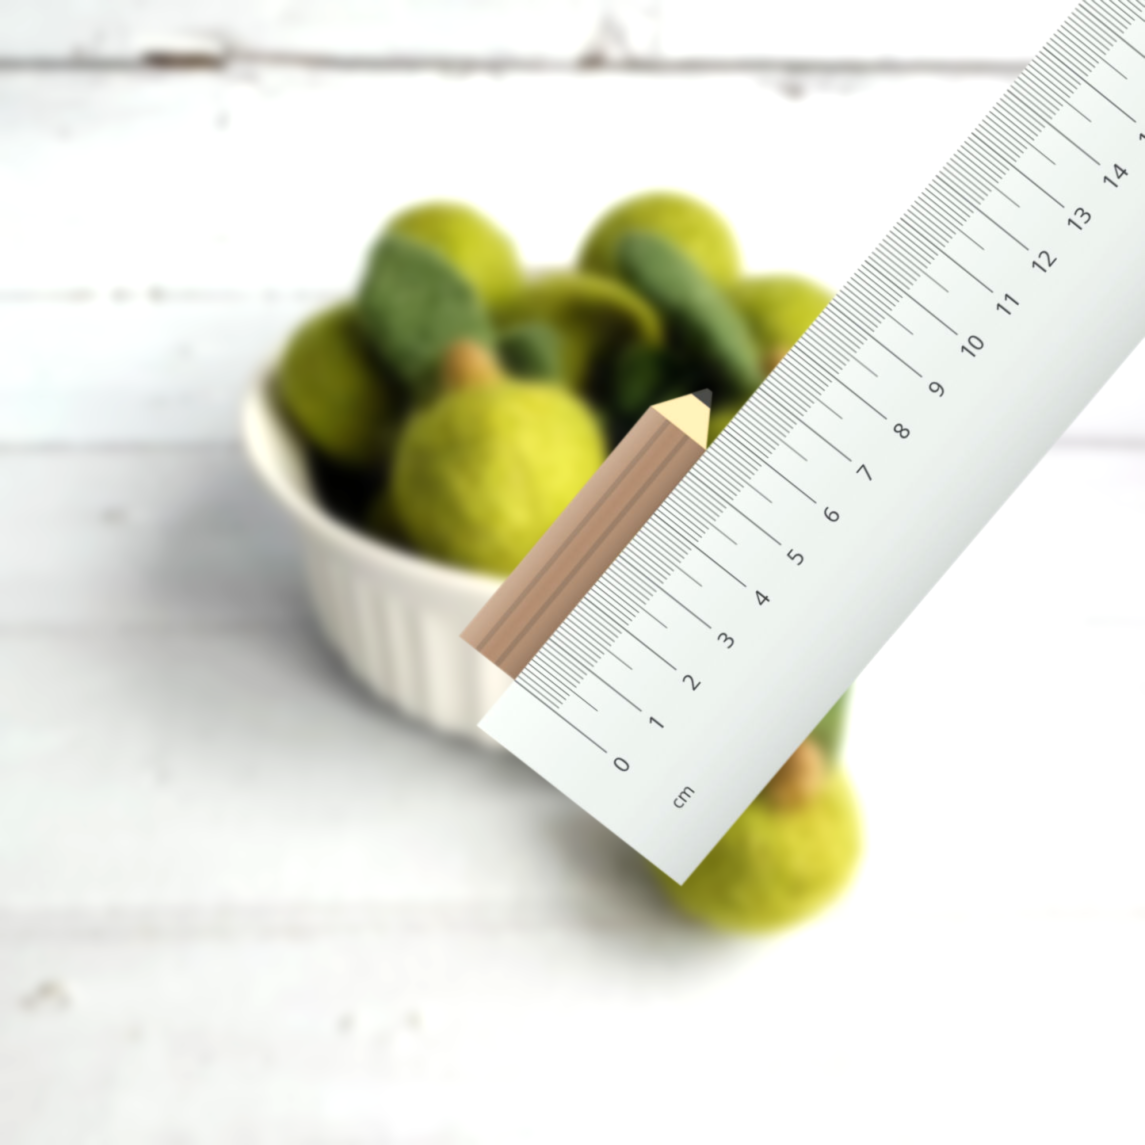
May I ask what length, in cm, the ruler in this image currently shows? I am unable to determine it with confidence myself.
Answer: 6.4 cm
